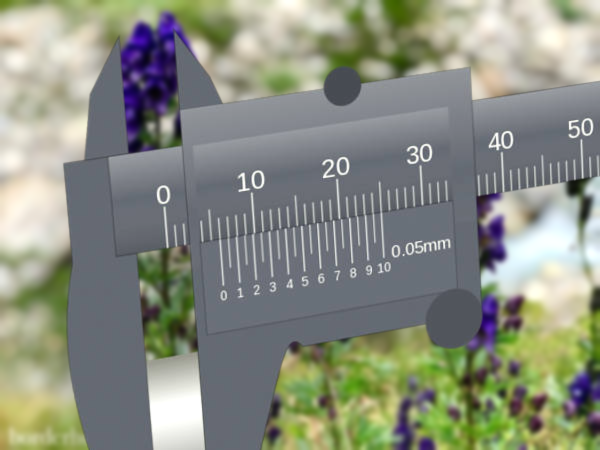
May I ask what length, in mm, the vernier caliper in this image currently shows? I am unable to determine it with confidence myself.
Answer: 6.0 mm
